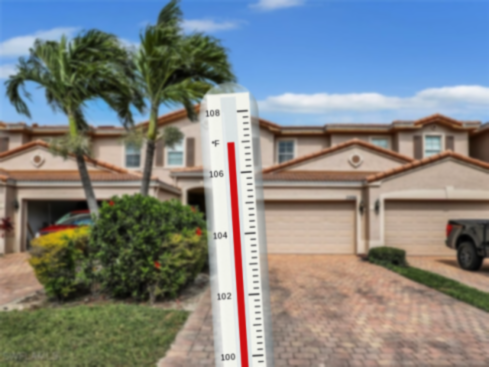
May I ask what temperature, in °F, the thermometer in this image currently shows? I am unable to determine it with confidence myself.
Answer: 107 °F
